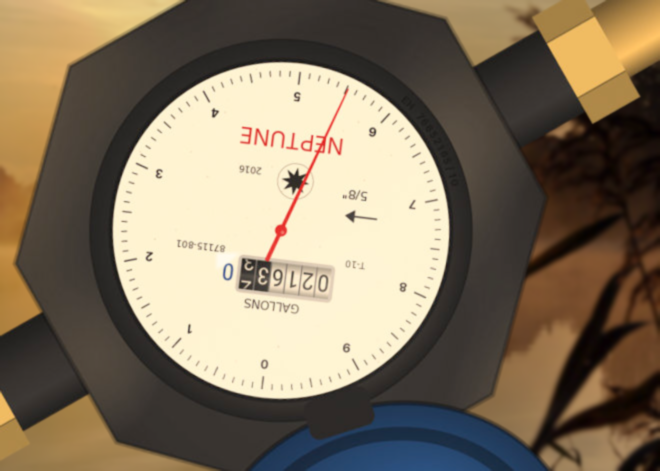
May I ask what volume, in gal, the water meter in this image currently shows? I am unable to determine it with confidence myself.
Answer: 216325.5 gal
